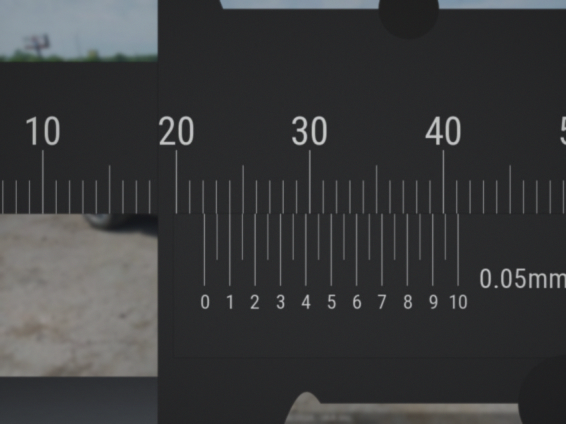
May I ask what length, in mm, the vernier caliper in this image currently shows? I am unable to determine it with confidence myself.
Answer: 22.1 mm
